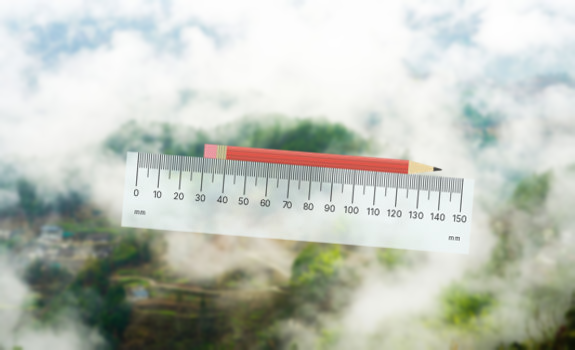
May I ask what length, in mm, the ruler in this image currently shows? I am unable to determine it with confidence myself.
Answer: 110 mm
